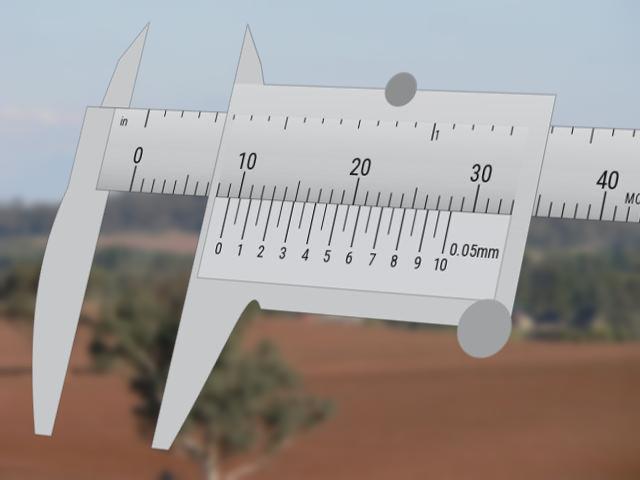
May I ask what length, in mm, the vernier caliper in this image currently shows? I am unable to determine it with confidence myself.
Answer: 9.2 mm
